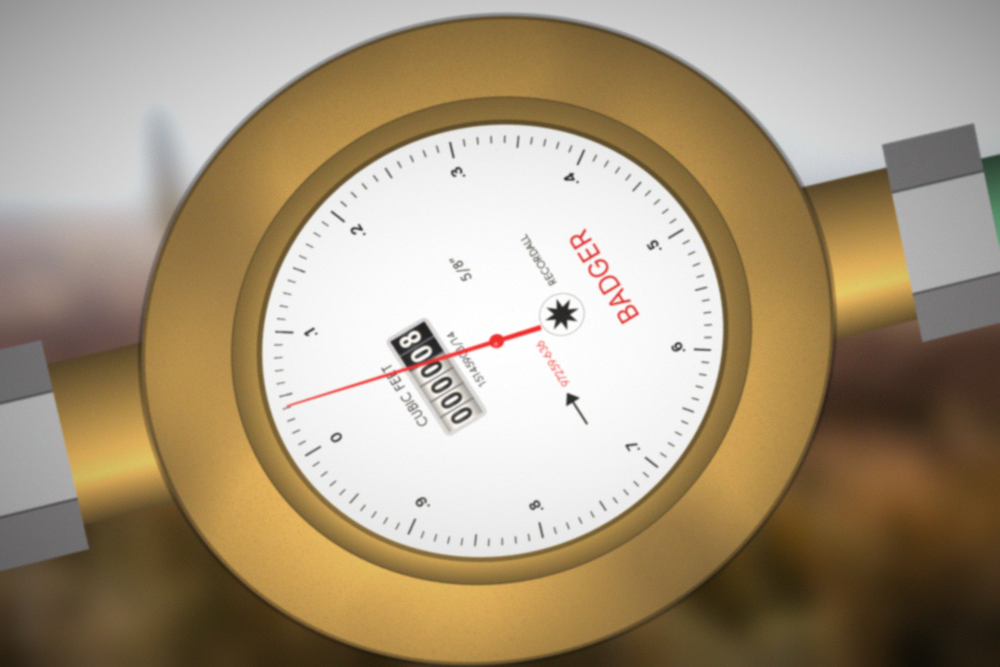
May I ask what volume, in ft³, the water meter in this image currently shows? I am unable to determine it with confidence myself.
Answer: 8.04 ft³
